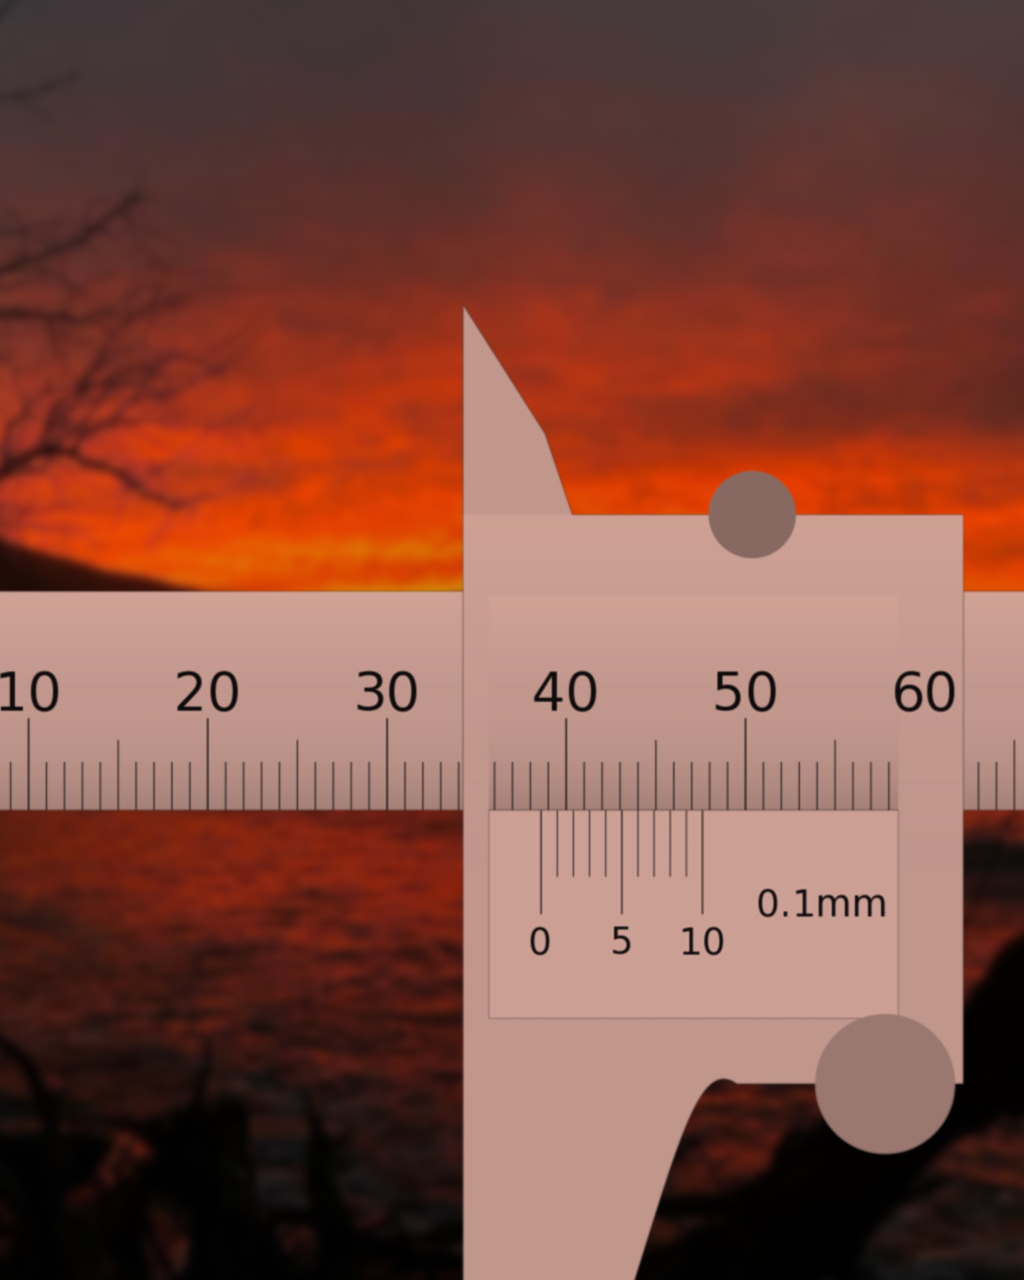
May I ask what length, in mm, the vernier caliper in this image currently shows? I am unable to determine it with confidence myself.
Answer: 38.6 mm
